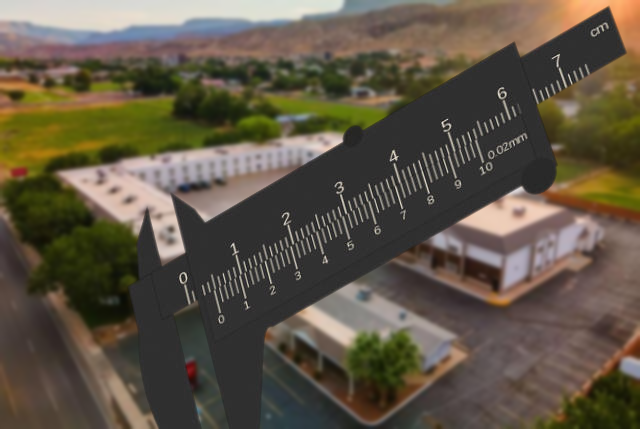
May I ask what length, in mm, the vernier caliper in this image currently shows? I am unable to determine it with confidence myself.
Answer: 4.8 mm
